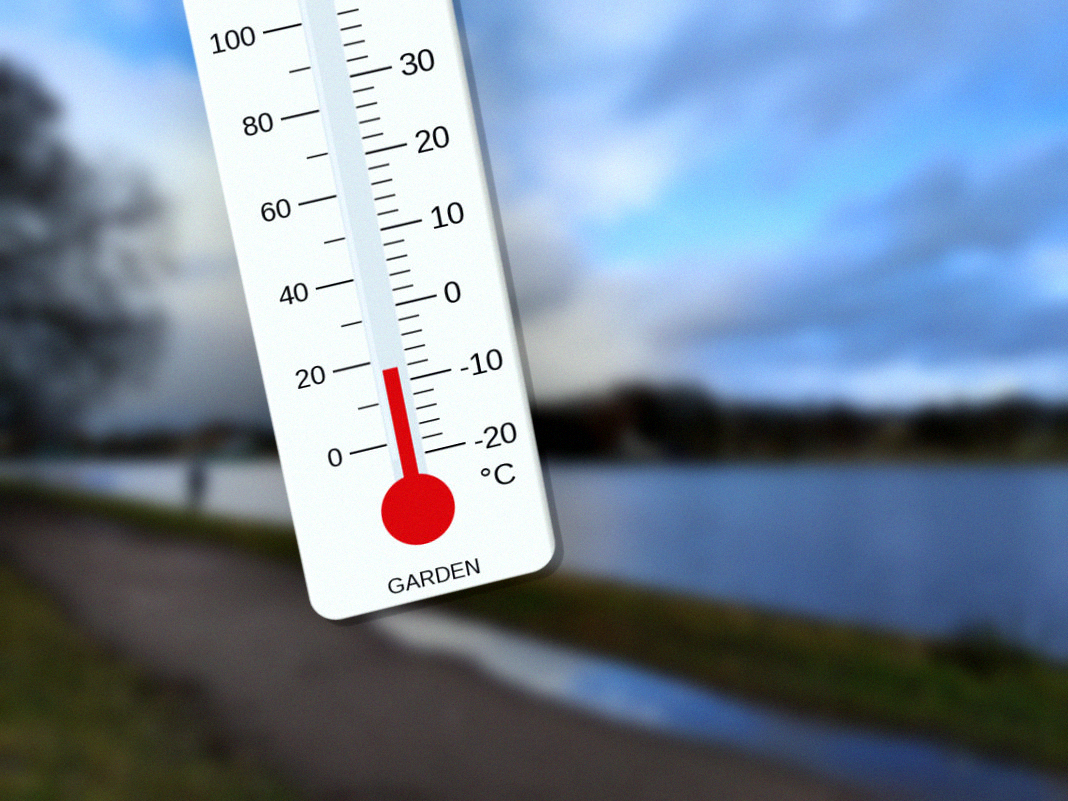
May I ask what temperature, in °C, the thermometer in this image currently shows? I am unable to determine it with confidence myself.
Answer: -8 °C
